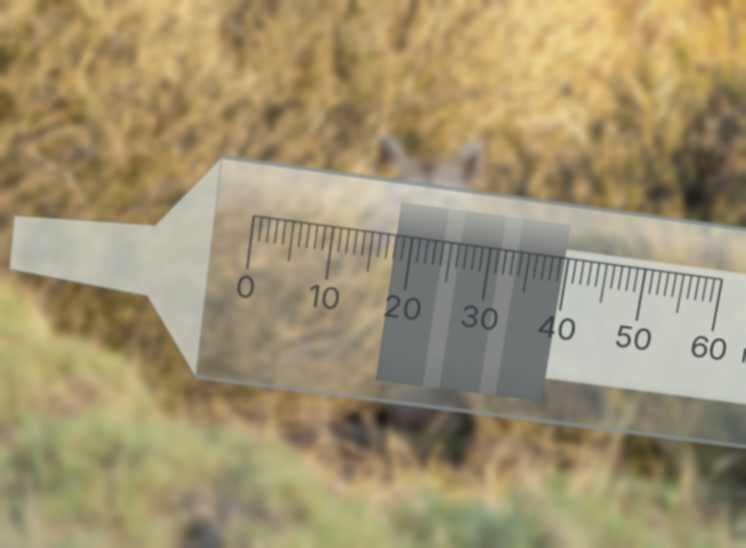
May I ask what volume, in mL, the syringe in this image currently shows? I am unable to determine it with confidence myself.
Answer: 18 mL
